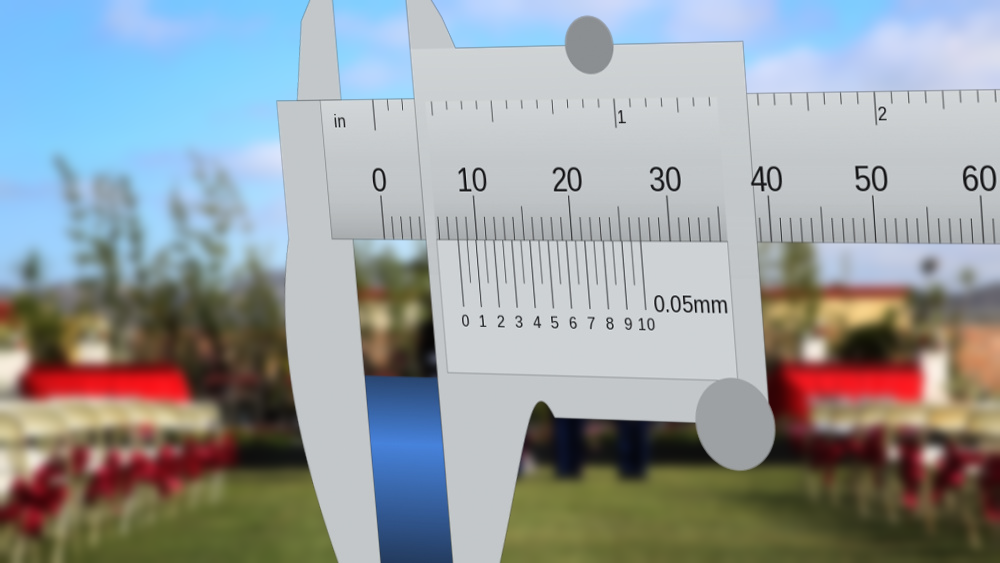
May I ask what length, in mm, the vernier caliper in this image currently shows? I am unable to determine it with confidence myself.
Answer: 8.0 mm
